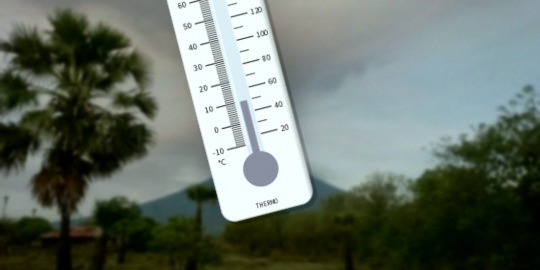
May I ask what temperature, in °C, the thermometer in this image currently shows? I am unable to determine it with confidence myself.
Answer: 10 °C
